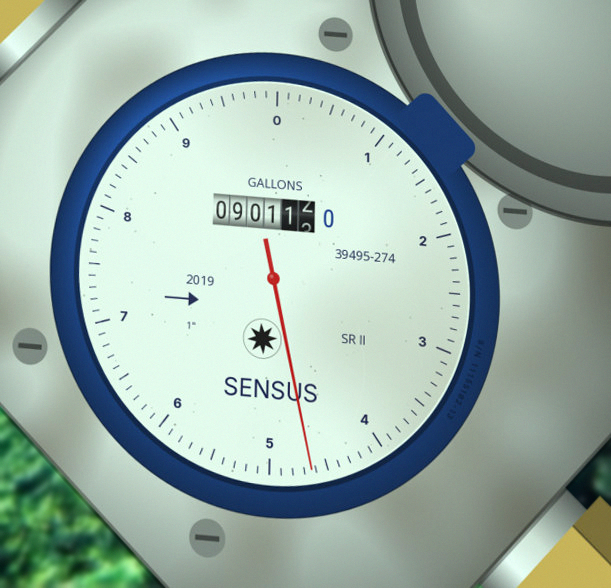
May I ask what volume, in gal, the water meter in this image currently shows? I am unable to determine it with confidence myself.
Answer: 901124.6 gal
